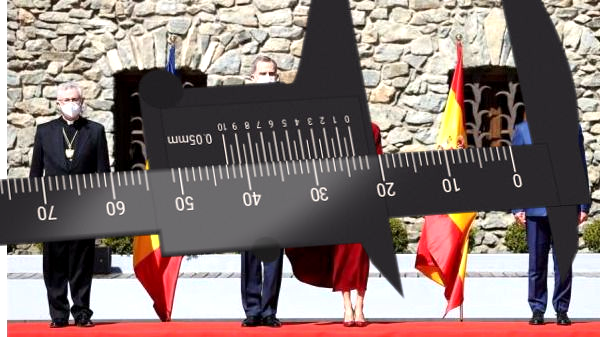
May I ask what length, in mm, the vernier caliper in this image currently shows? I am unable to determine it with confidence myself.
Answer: 23.8 mm
